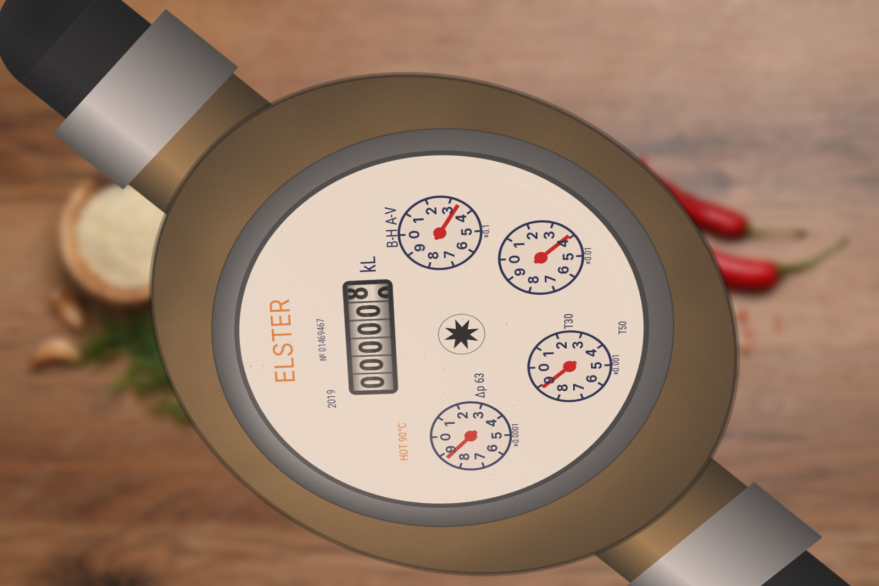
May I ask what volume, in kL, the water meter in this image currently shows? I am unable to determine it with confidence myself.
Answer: 8.3388 kL
